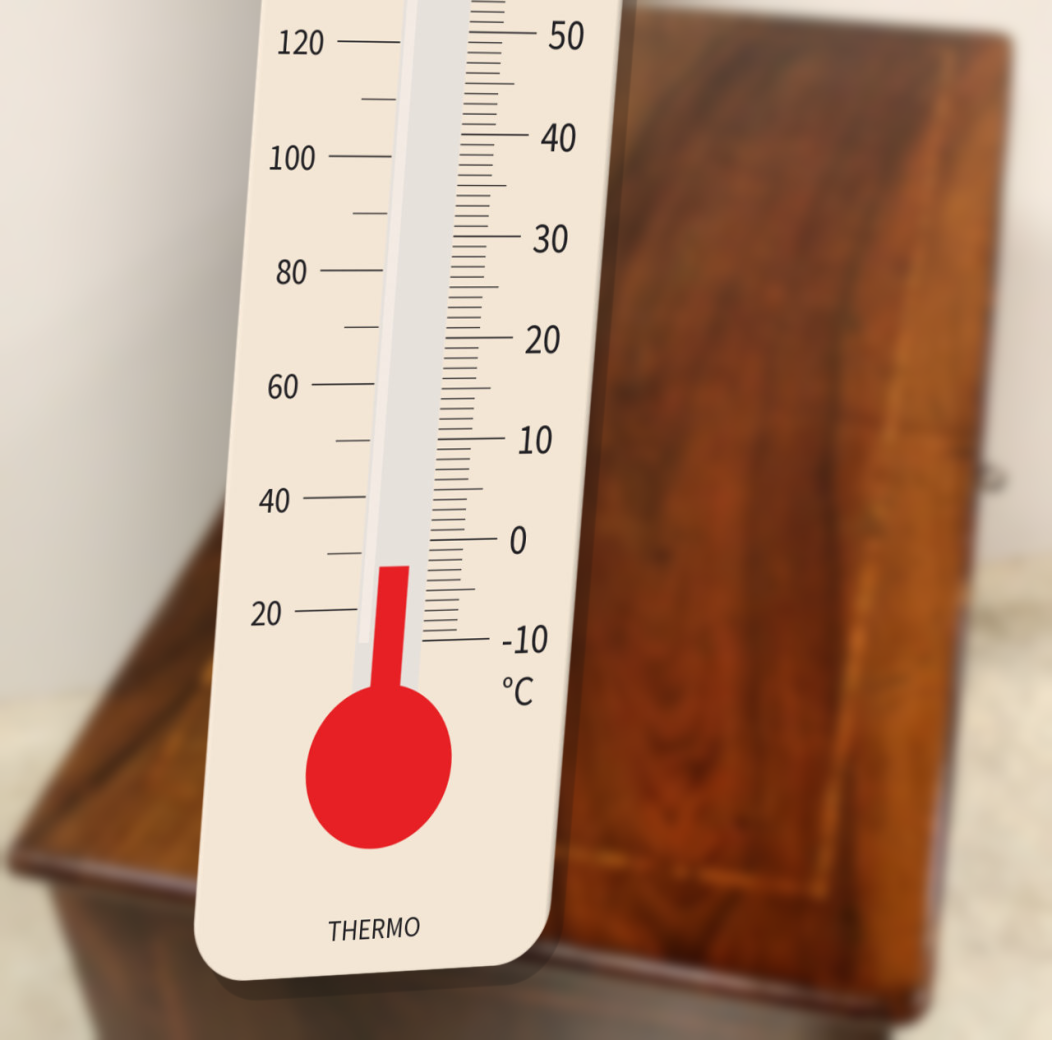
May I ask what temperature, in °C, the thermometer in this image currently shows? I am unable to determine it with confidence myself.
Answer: -2.5 °C
